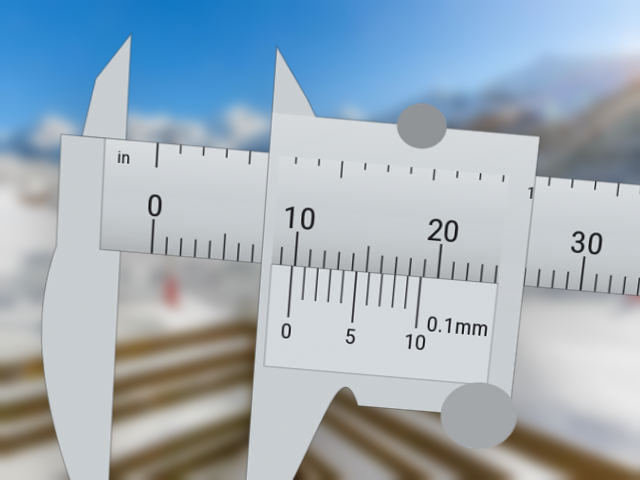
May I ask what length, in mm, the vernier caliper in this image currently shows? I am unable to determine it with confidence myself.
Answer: 9.8 mm
